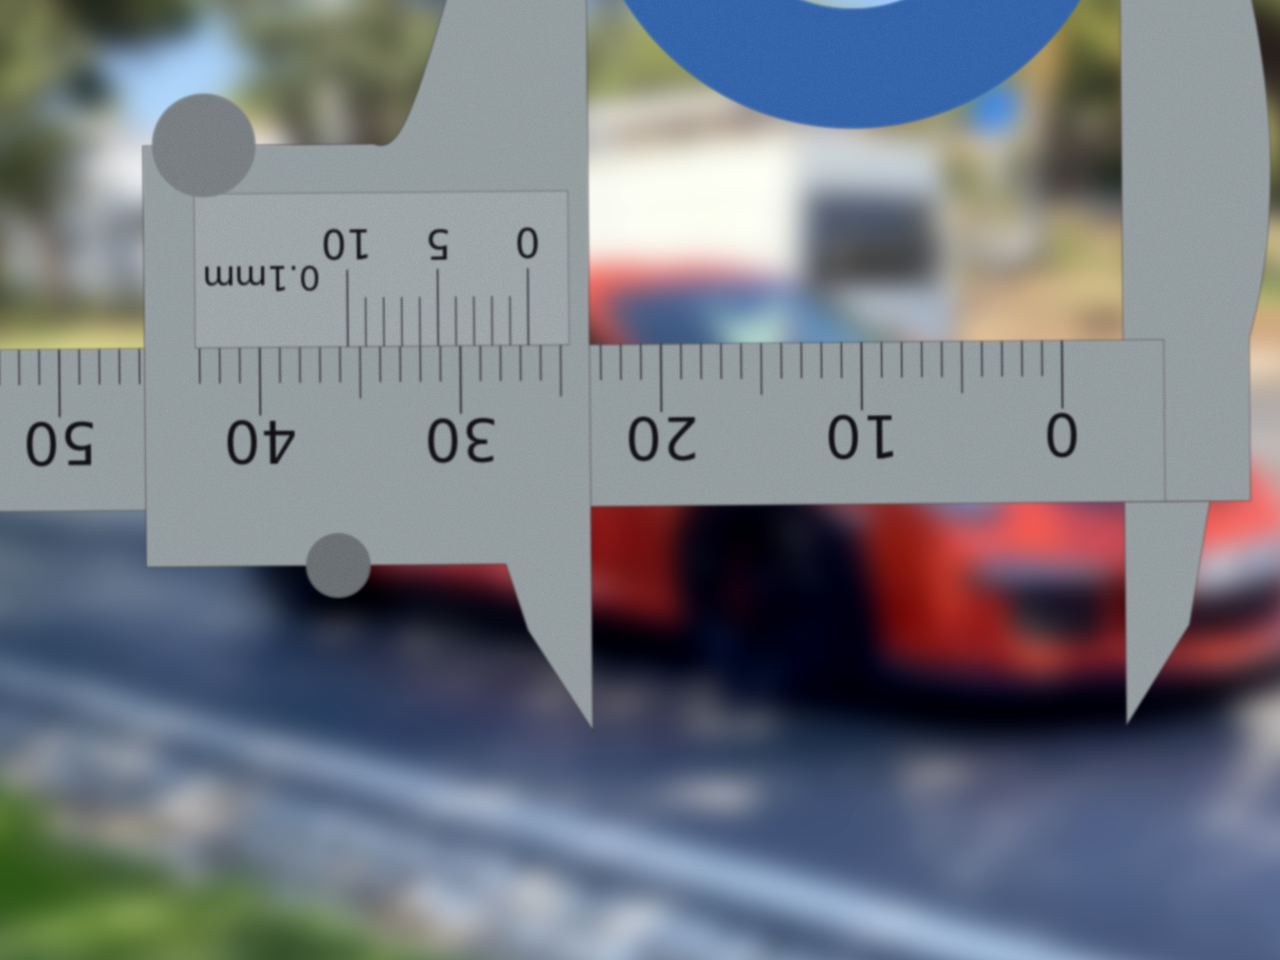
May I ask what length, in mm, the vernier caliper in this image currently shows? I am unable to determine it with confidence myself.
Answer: 26.6 mm
